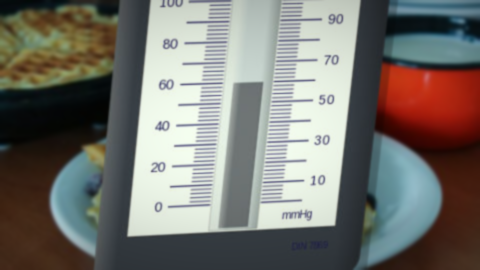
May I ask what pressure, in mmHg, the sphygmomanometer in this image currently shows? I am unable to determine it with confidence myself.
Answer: 60 mmHg
